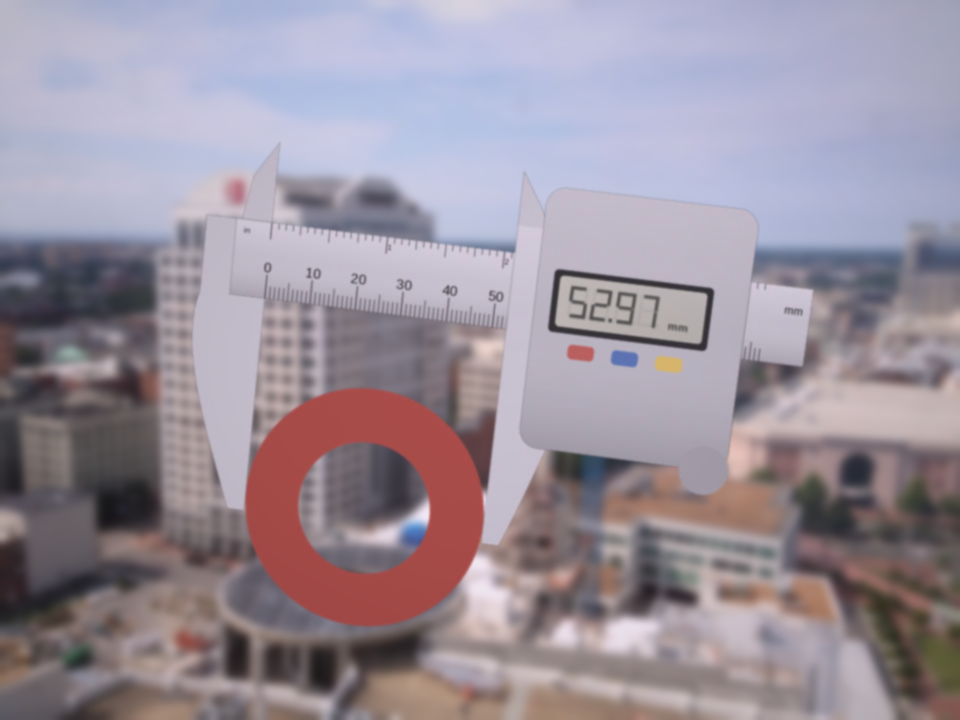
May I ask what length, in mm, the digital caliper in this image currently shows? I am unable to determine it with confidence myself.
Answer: 52.97 mm
